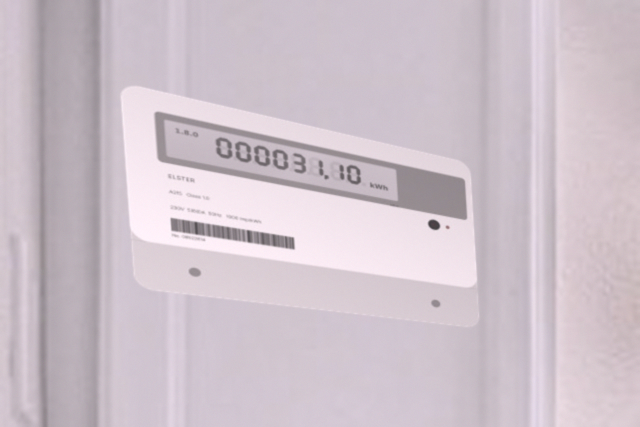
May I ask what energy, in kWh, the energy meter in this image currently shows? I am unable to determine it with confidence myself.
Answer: 31.10 kWh
